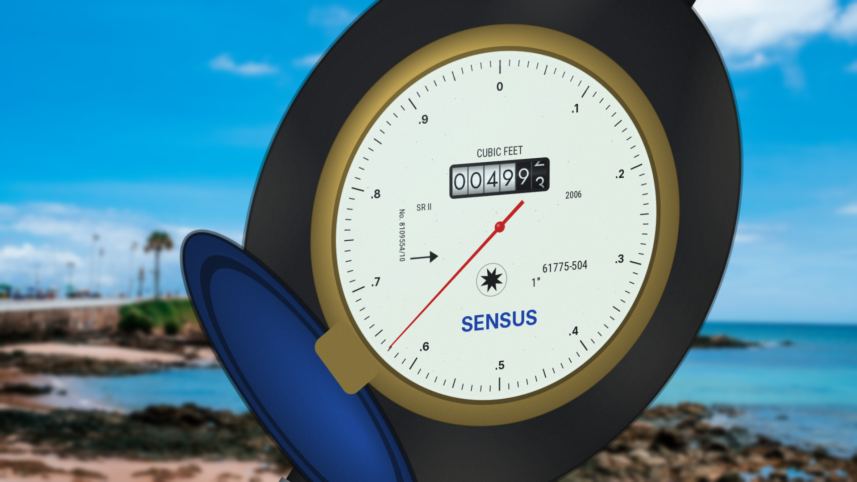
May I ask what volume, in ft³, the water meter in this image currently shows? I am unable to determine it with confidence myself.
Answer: 4992.63 ft³
